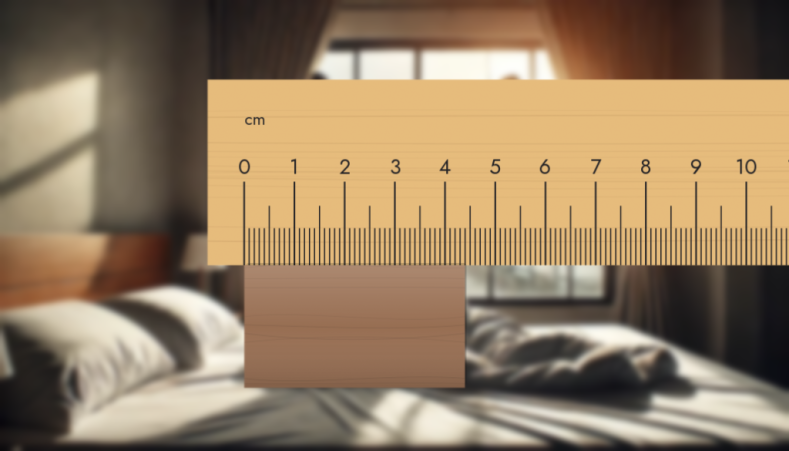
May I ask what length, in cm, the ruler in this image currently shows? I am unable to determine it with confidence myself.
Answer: 4.4 cm
